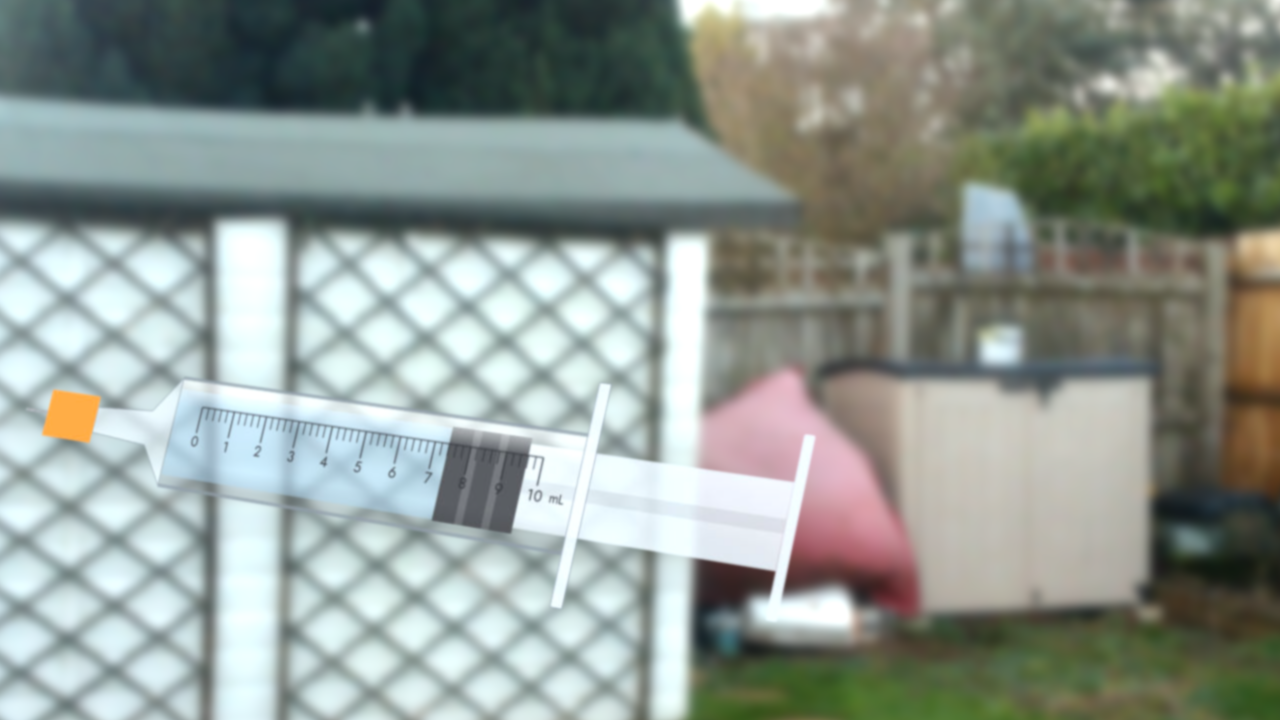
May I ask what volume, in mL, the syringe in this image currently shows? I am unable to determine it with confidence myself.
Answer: 7.4 mL
